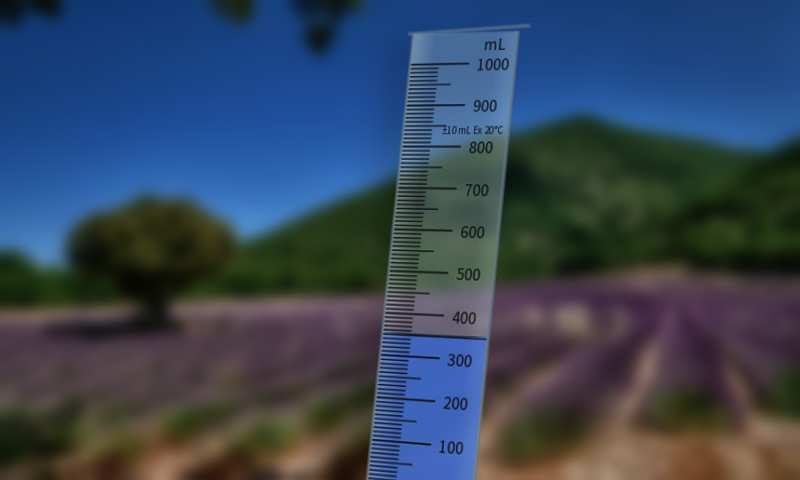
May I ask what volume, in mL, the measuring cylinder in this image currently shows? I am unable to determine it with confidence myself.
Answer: 350 mL
